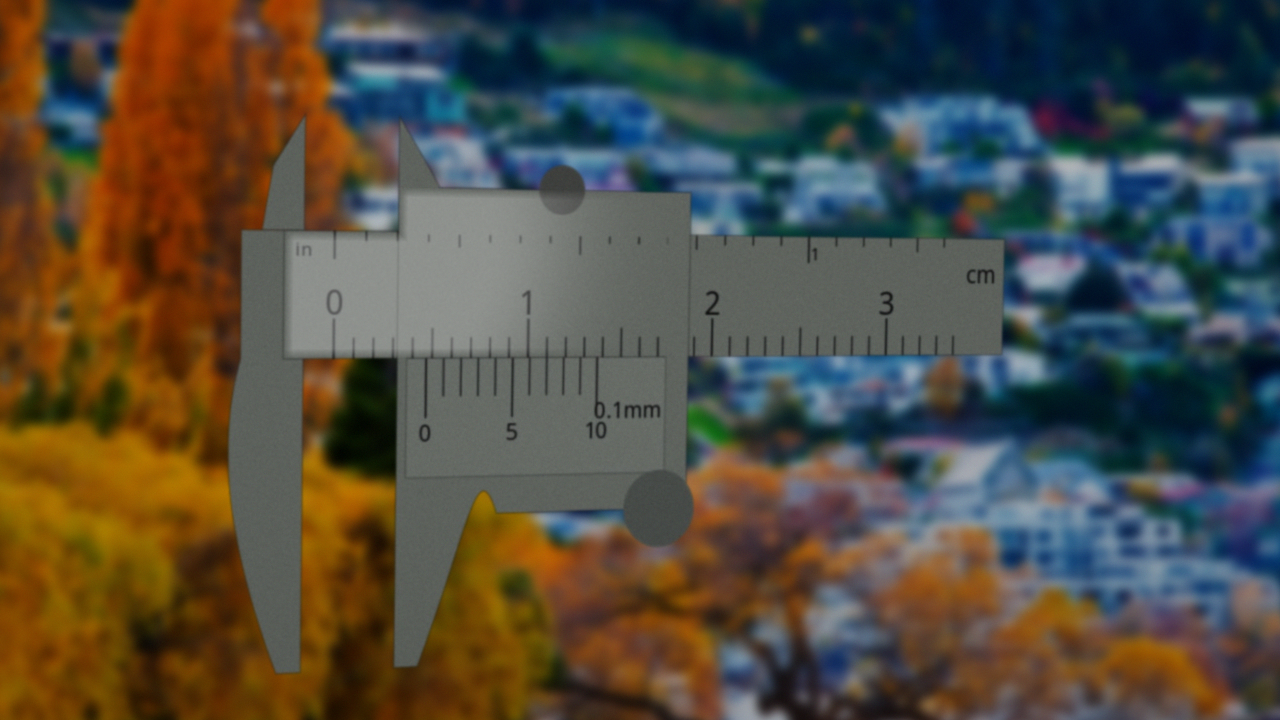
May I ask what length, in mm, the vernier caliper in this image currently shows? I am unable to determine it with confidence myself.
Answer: 4.7 mm
